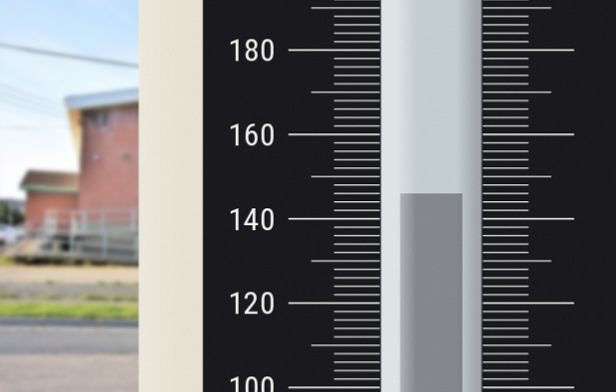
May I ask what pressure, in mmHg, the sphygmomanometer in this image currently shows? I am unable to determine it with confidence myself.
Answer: 146 mmHg
